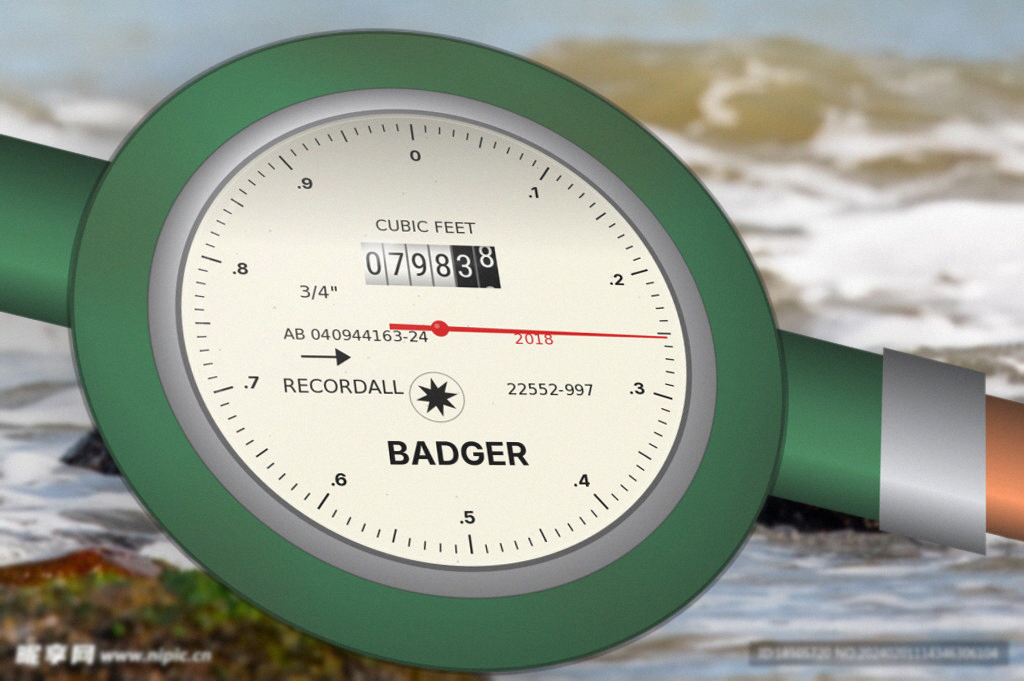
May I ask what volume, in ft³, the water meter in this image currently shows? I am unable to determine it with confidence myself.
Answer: 79838.25 ft³
